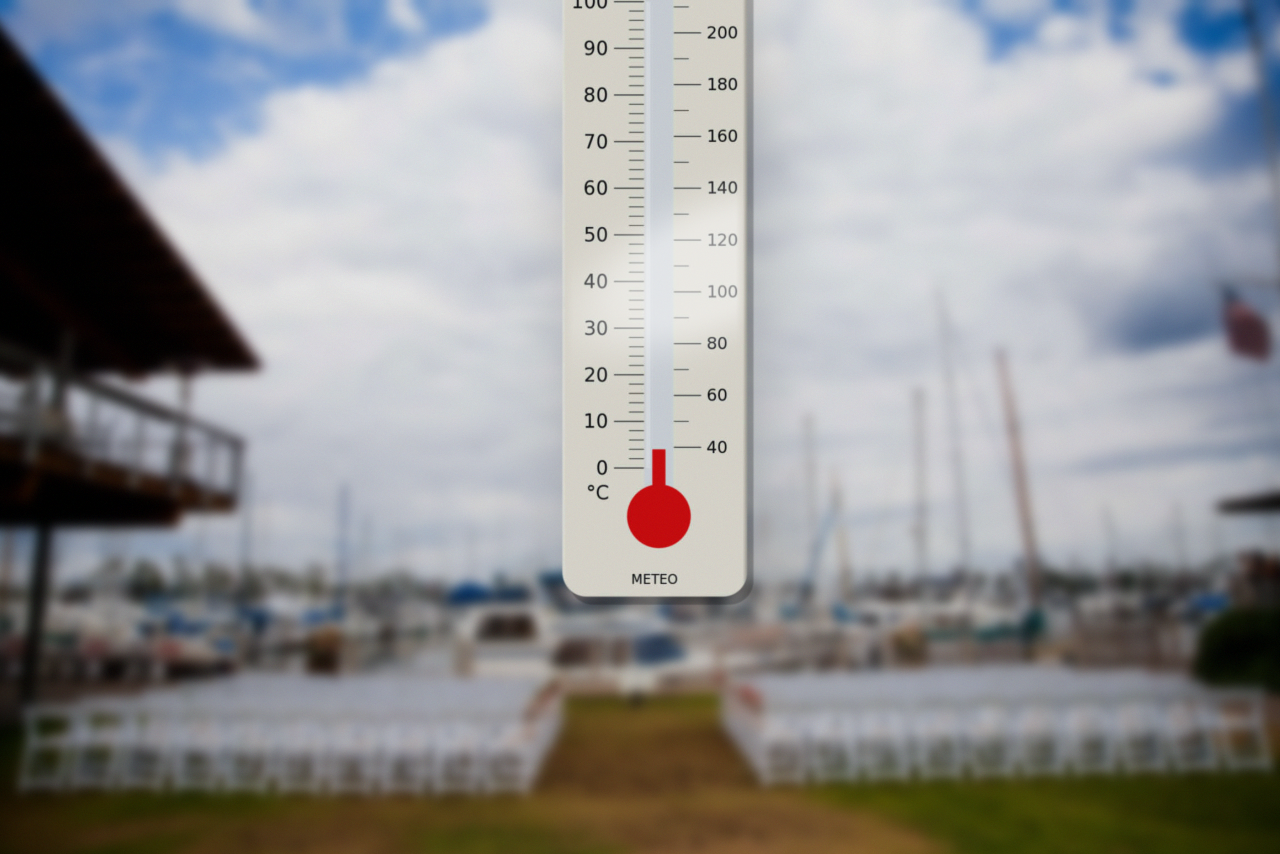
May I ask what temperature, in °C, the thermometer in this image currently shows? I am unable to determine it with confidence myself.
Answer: 4 °C
